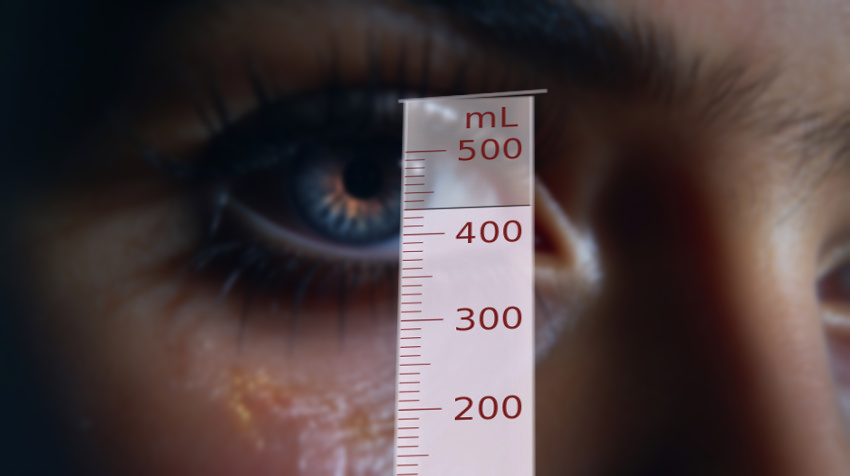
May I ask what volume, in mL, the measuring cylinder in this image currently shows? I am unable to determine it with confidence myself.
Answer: 430 mL
